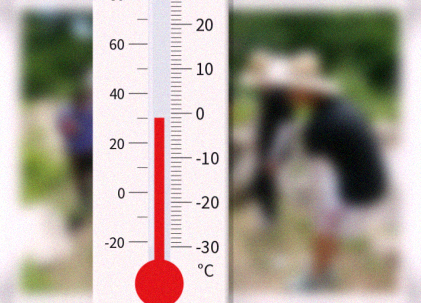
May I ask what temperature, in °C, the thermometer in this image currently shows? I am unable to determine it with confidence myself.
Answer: -1 °C
